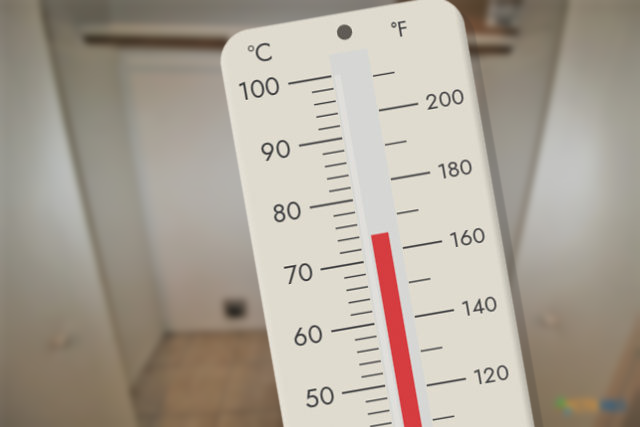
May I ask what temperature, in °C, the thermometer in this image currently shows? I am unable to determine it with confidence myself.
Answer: 74 °C
